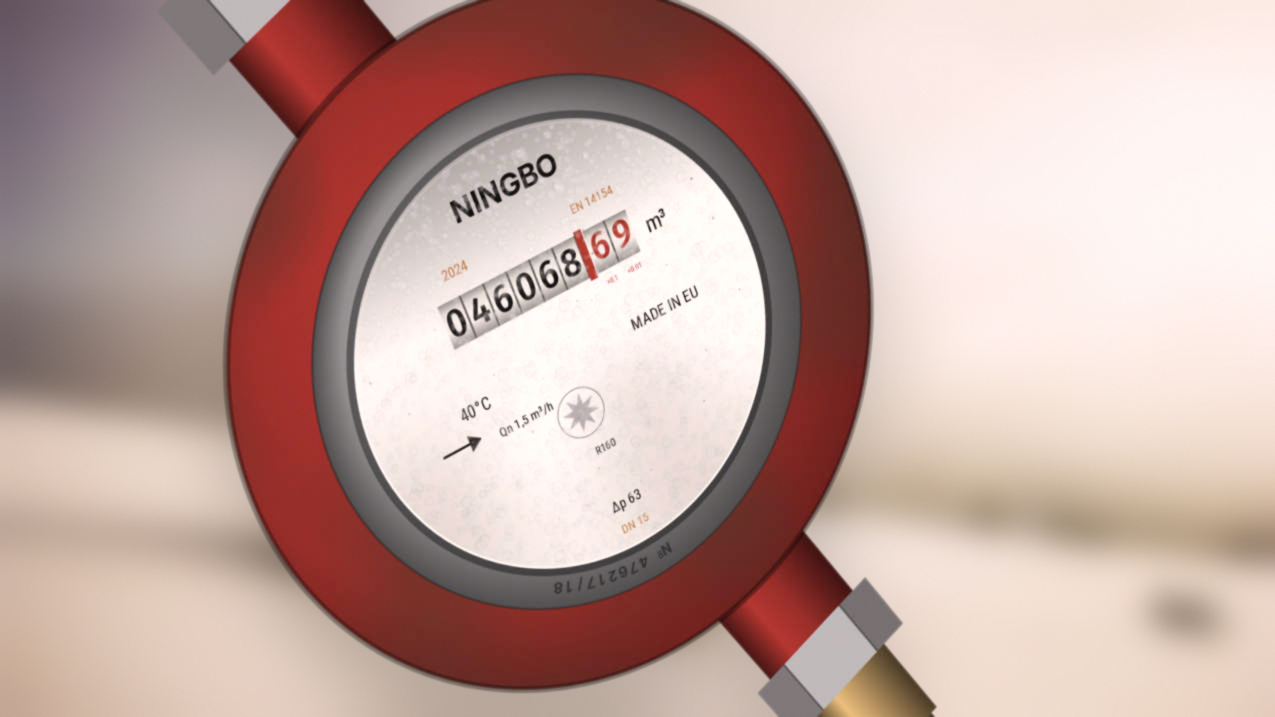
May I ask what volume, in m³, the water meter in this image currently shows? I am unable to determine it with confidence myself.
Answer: 46068.69 m³
